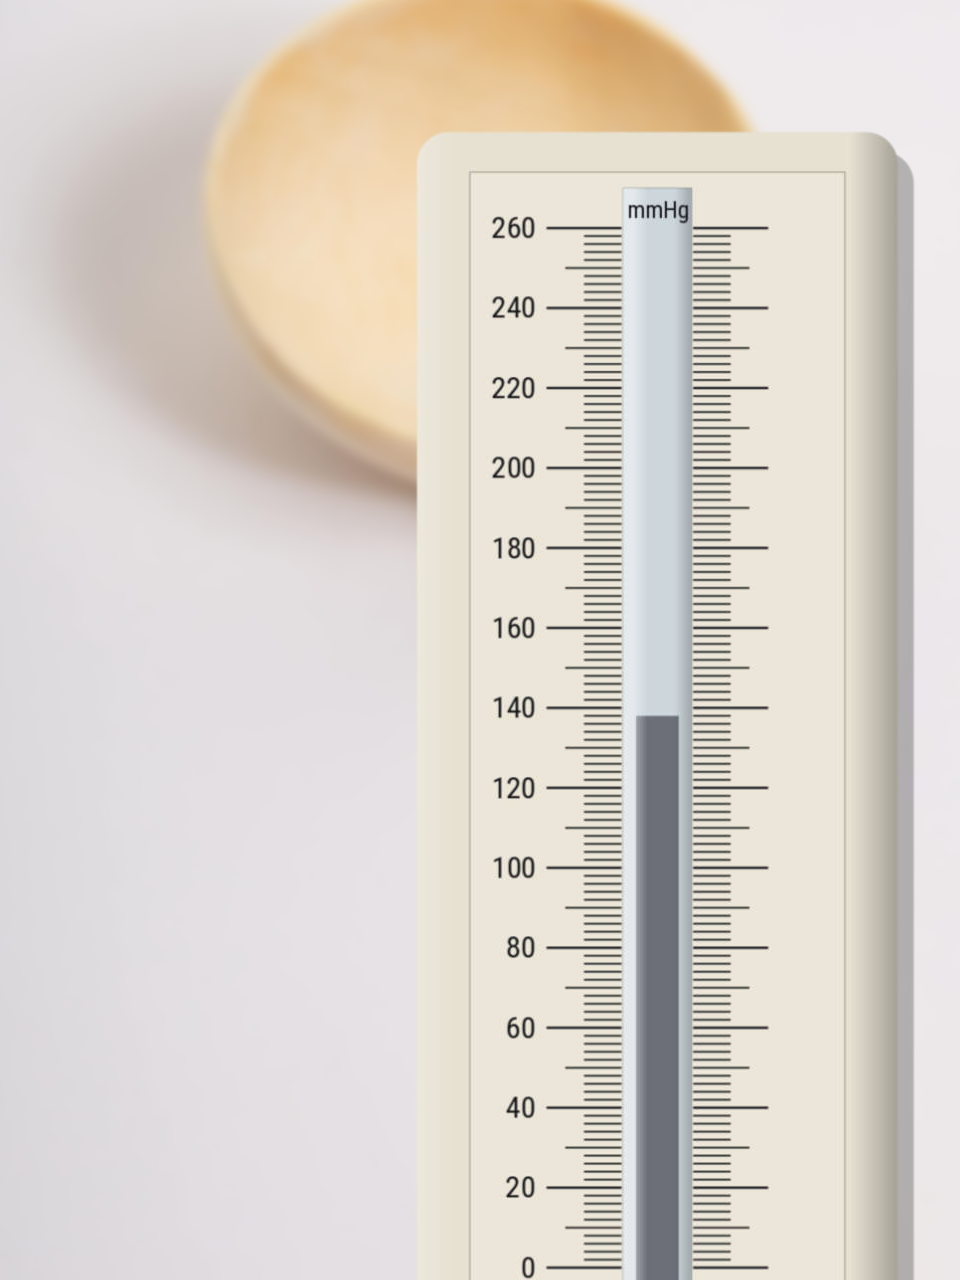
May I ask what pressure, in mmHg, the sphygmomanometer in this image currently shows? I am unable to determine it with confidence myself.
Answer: 138 mmHg
